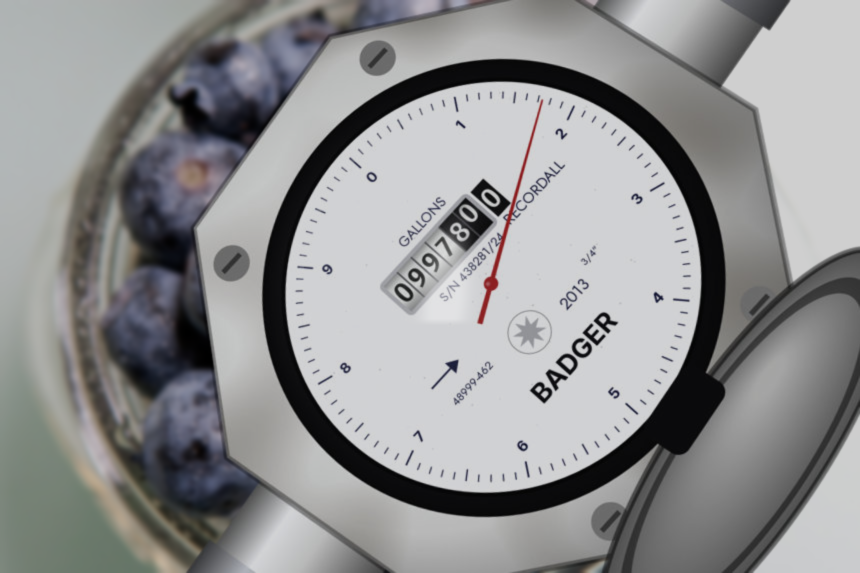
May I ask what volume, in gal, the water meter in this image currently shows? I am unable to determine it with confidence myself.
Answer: 997801.7 gal
